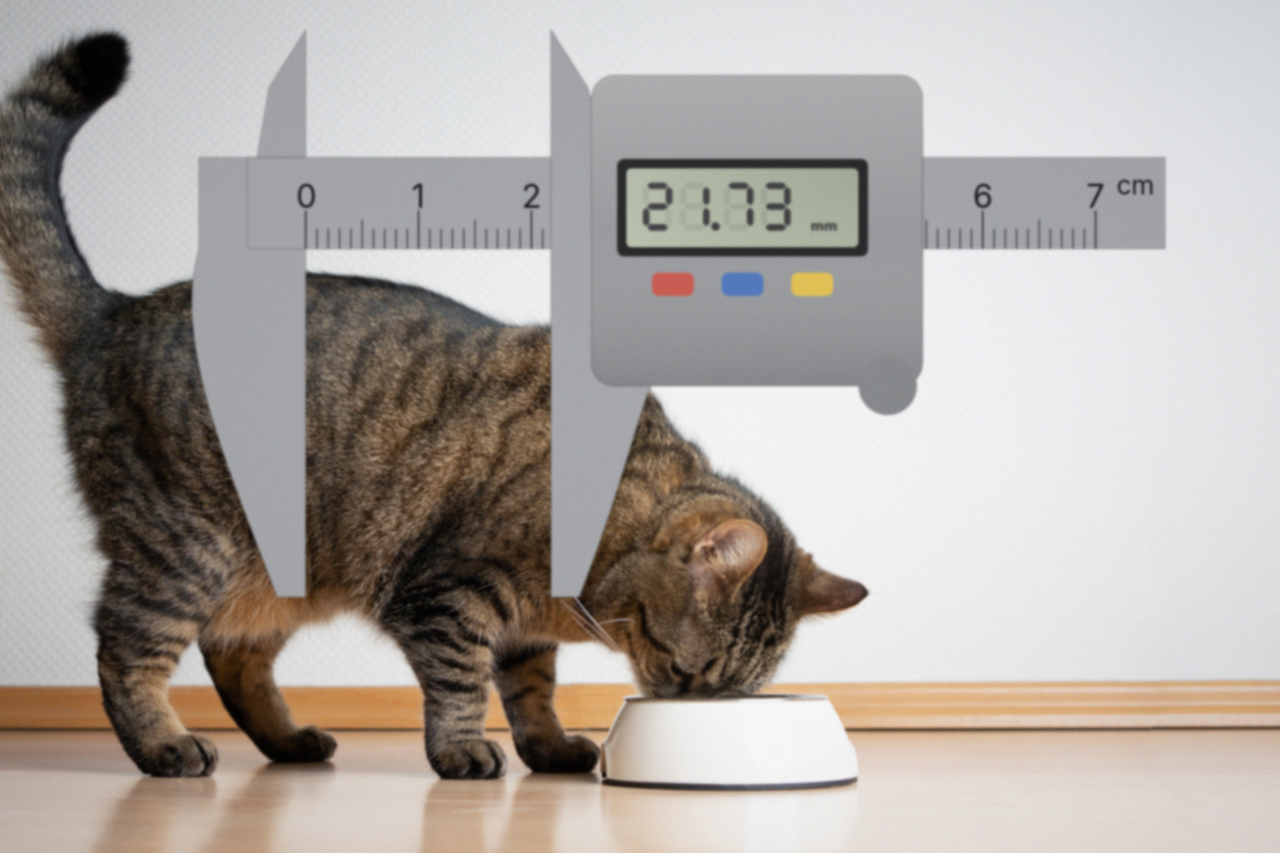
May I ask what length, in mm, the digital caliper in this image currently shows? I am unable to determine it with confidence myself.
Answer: 21.73 mm
